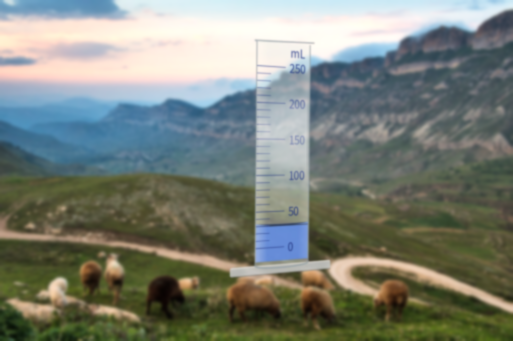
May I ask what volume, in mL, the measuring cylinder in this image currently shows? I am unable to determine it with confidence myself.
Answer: 30 mL
